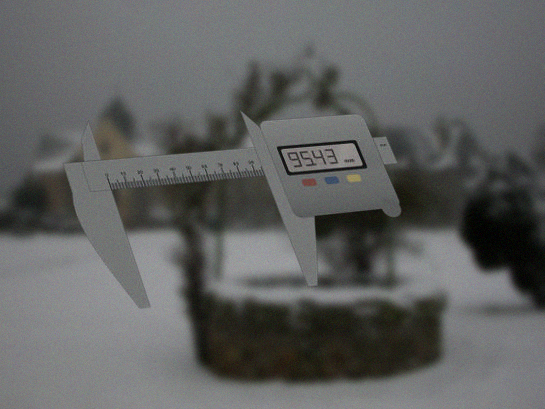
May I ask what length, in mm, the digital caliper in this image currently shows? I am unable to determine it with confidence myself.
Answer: 95.43 mm
